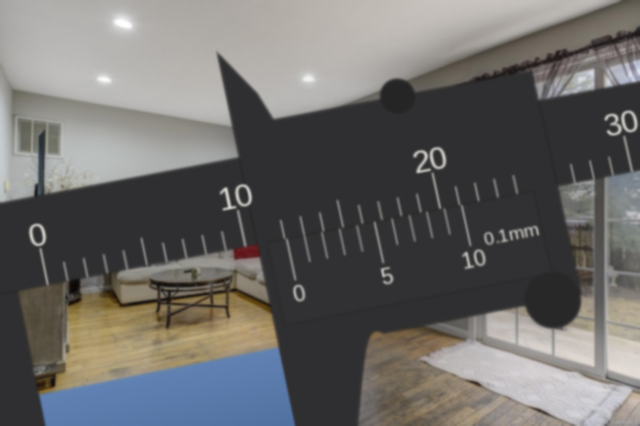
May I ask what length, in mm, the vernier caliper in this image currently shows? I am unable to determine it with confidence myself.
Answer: 12.1 mm
